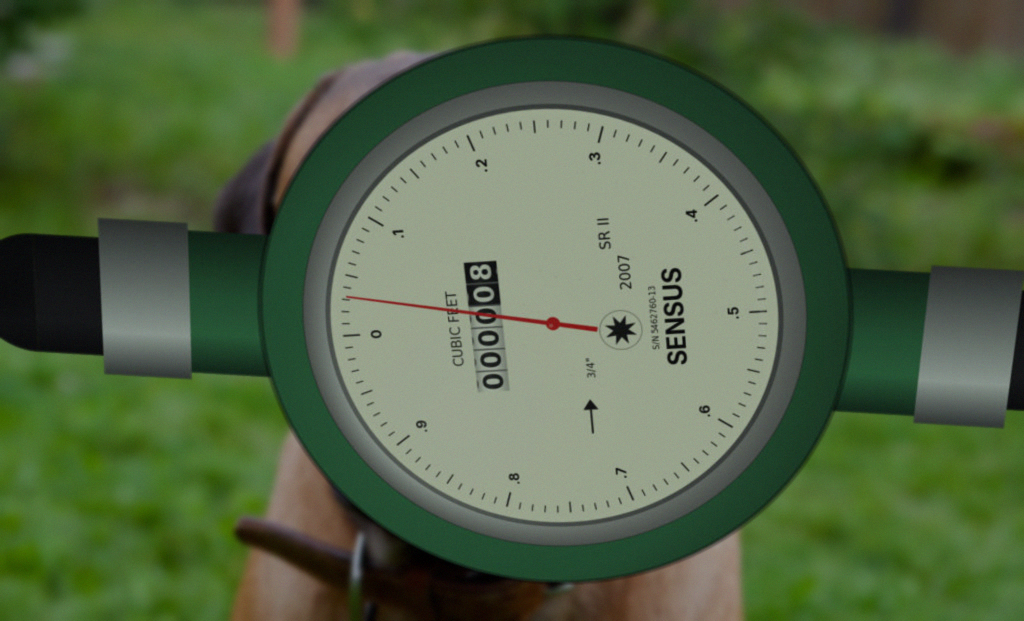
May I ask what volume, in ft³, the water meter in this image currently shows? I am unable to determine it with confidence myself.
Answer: 8.03 ft³
